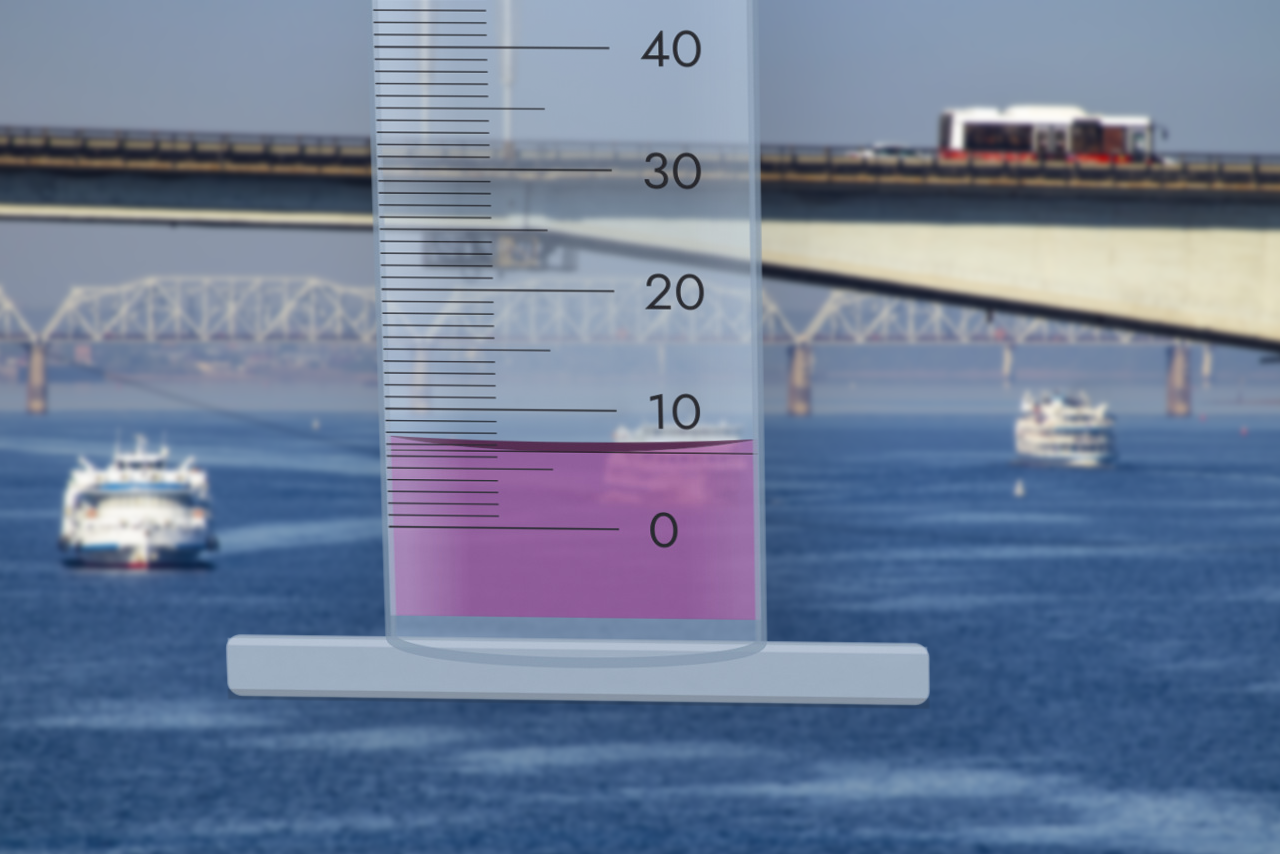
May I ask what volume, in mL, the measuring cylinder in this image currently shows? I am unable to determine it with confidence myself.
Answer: 6.5 mL
